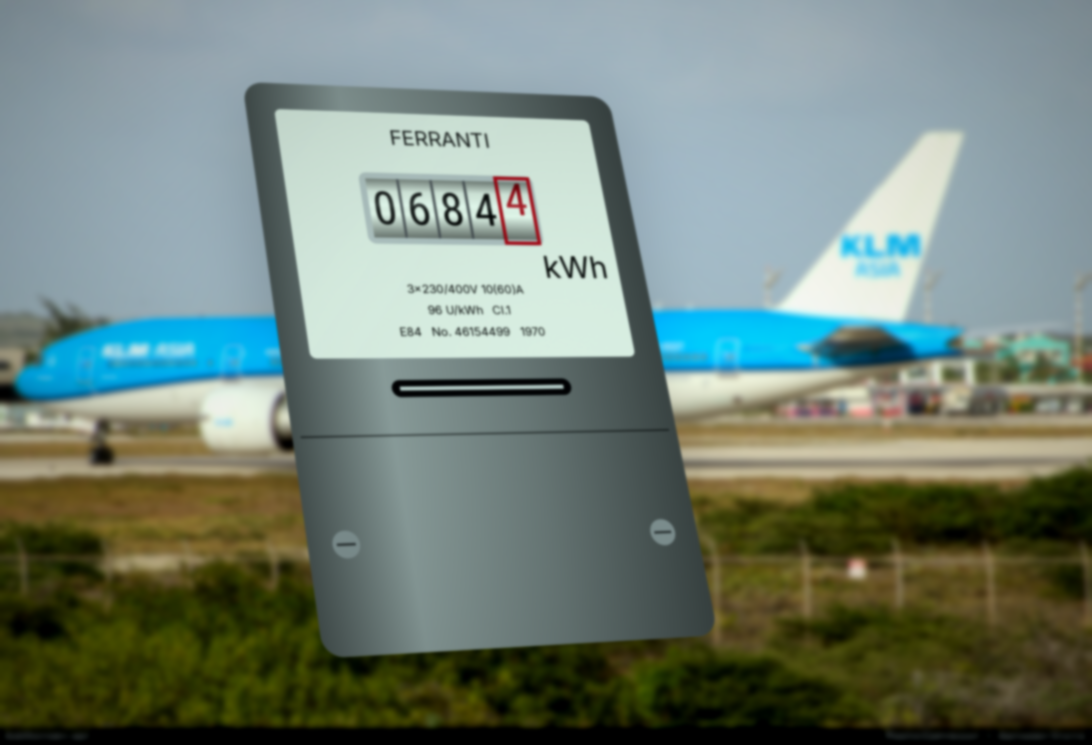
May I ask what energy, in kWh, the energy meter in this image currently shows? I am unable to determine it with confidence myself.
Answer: 684.4 kWh
